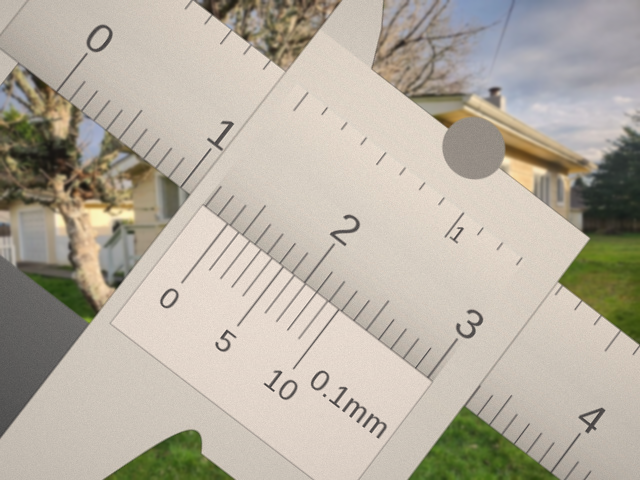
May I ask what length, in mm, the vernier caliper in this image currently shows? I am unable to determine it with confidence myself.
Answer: 13.8 mm
